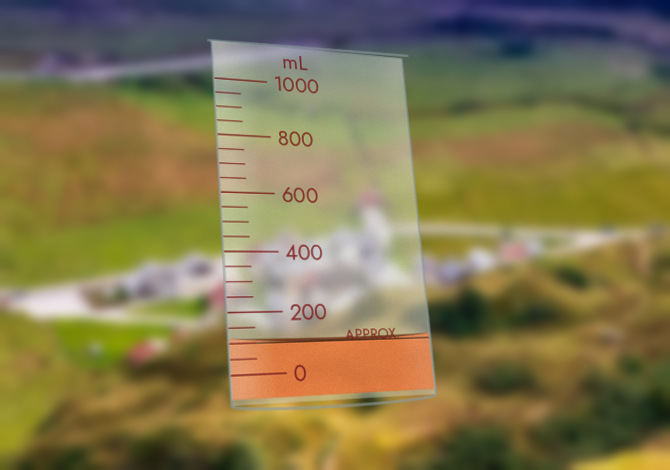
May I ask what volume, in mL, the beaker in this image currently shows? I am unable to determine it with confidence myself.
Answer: 100 mL
